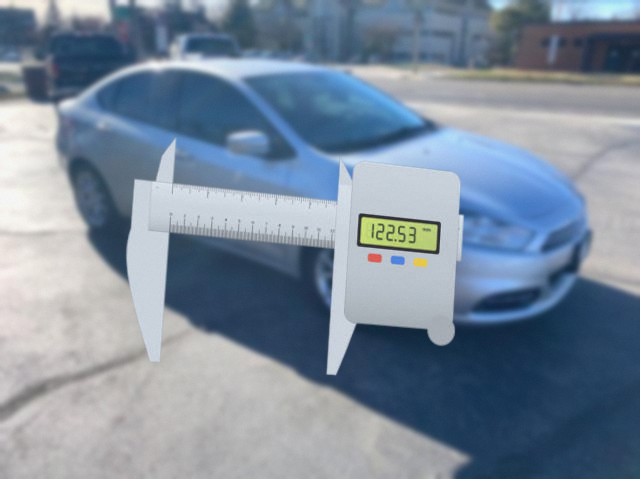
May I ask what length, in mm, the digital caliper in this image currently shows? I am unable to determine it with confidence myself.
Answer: 122.53 mm
